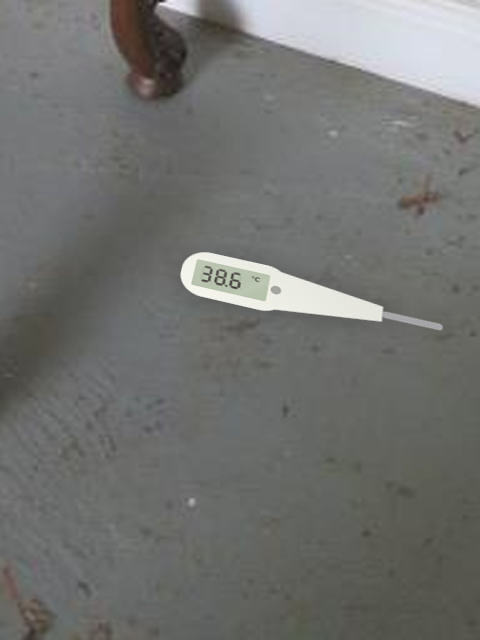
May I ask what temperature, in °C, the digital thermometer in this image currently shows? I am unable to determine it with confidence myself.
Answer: 38.6 °C
